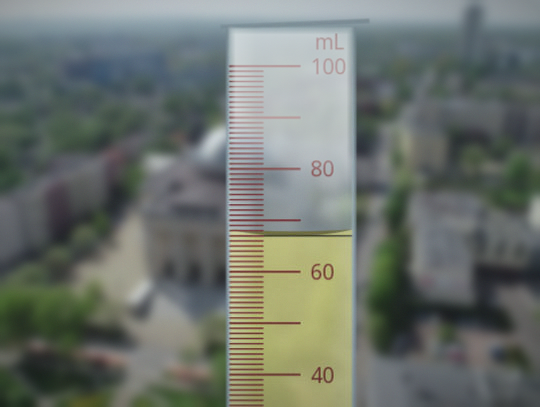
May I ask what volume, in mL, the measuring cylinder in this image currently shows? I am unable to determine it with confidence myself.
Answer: 67 mL
